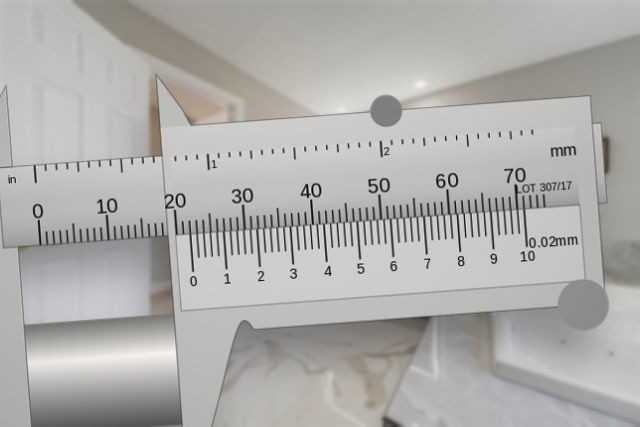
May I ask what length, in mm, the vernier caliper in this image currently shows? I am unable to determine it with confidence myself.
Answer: 22.0 mm
